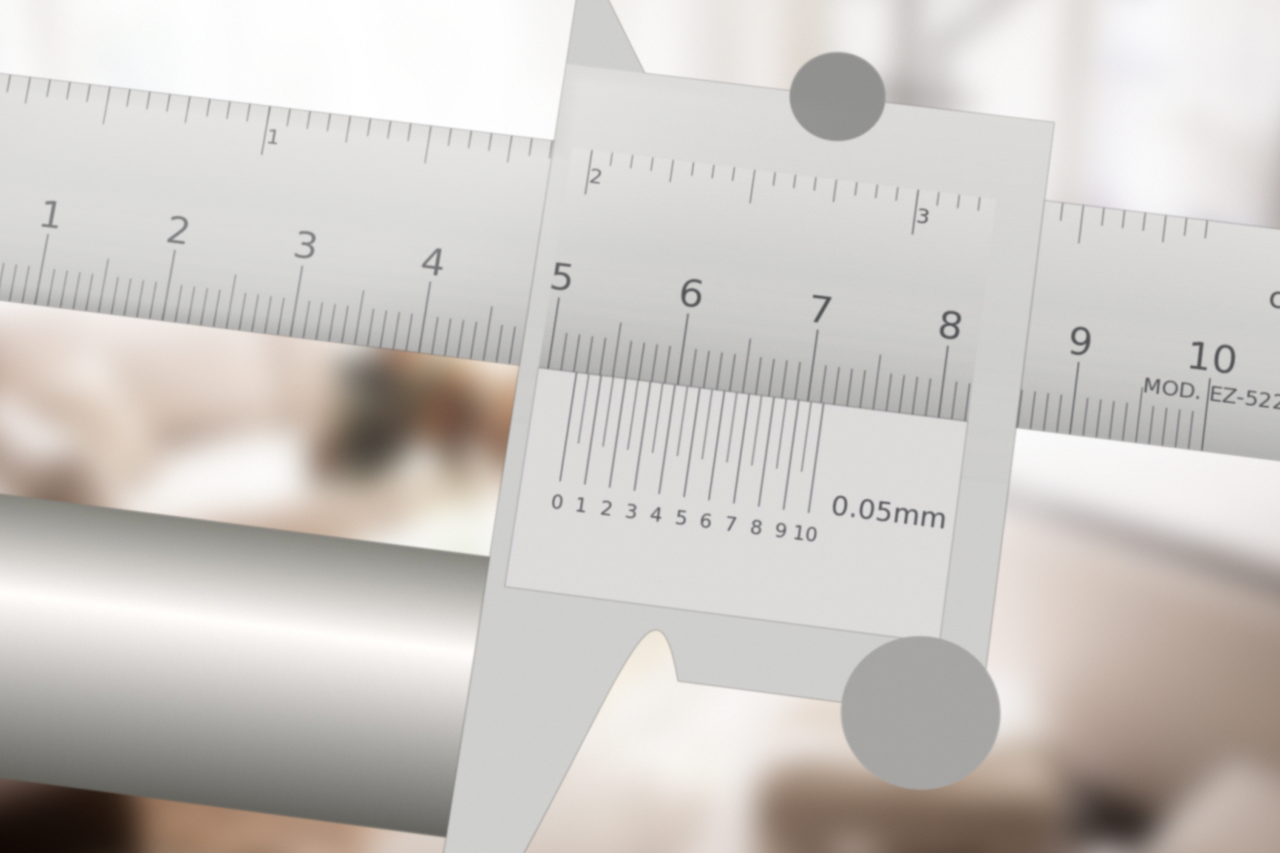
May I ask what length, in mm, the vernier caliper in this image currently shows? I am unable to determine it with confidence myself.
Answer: 52.2 mm
